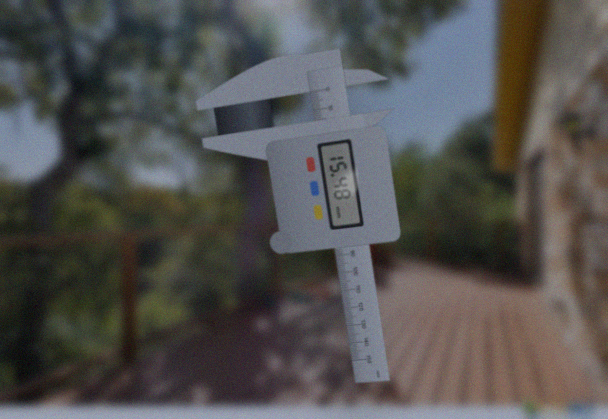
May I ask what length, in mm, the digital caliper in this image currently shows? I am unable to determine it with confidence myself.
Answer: 15.48 mm
